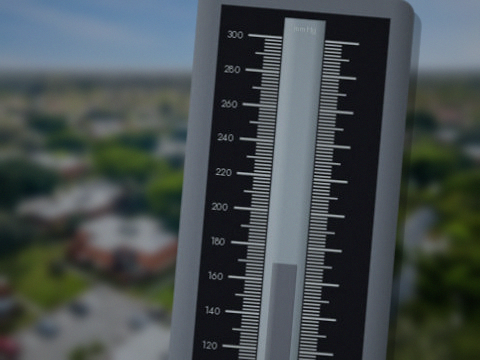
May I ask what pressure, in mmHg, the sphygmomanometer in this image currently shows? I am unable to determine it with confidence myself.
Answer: 170 mmHg
